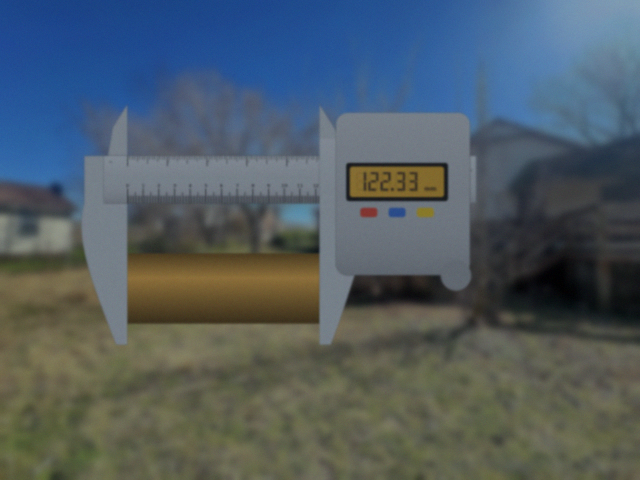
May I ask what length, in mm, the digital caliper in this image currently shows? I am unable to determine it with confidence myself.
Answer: 122.33 mm
